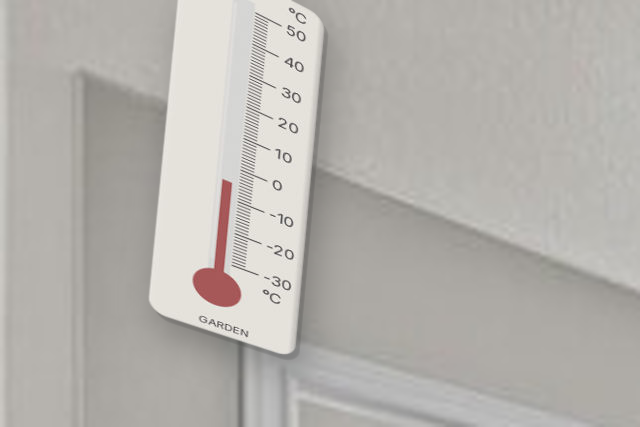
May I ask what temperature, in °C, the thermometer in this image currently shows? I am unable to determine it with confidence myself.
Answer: -5 °C
